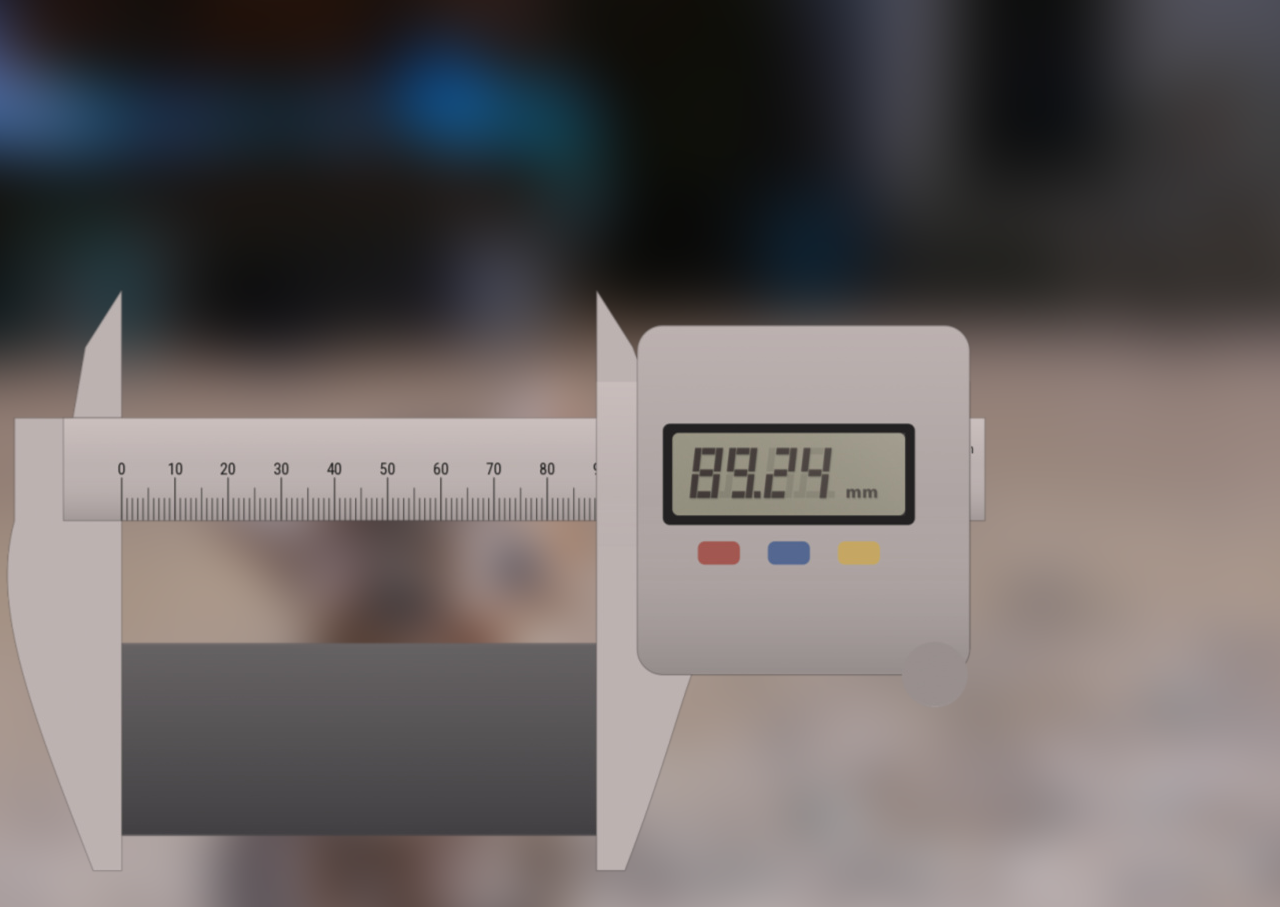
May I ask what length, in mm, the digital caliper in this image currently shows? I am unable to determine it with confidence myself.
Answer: 89.24 mm
